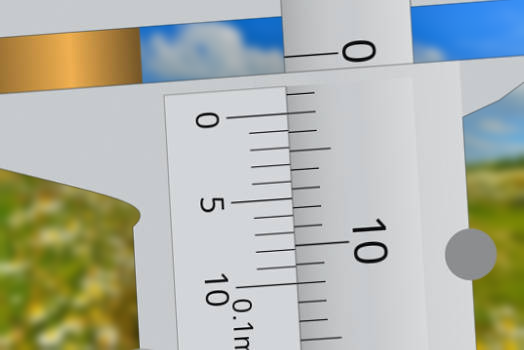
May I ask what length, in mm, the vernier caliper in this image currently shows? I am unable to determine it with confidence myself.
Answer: 3.0 mm
